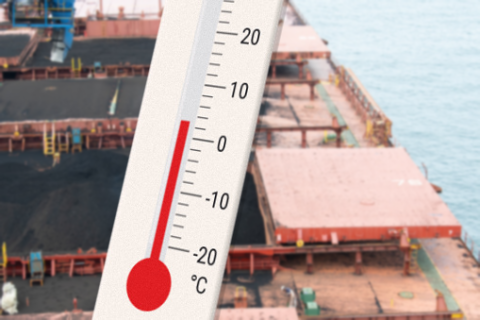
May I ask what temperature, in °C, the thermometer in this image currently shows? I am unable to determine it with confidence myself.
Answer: 3 °C
